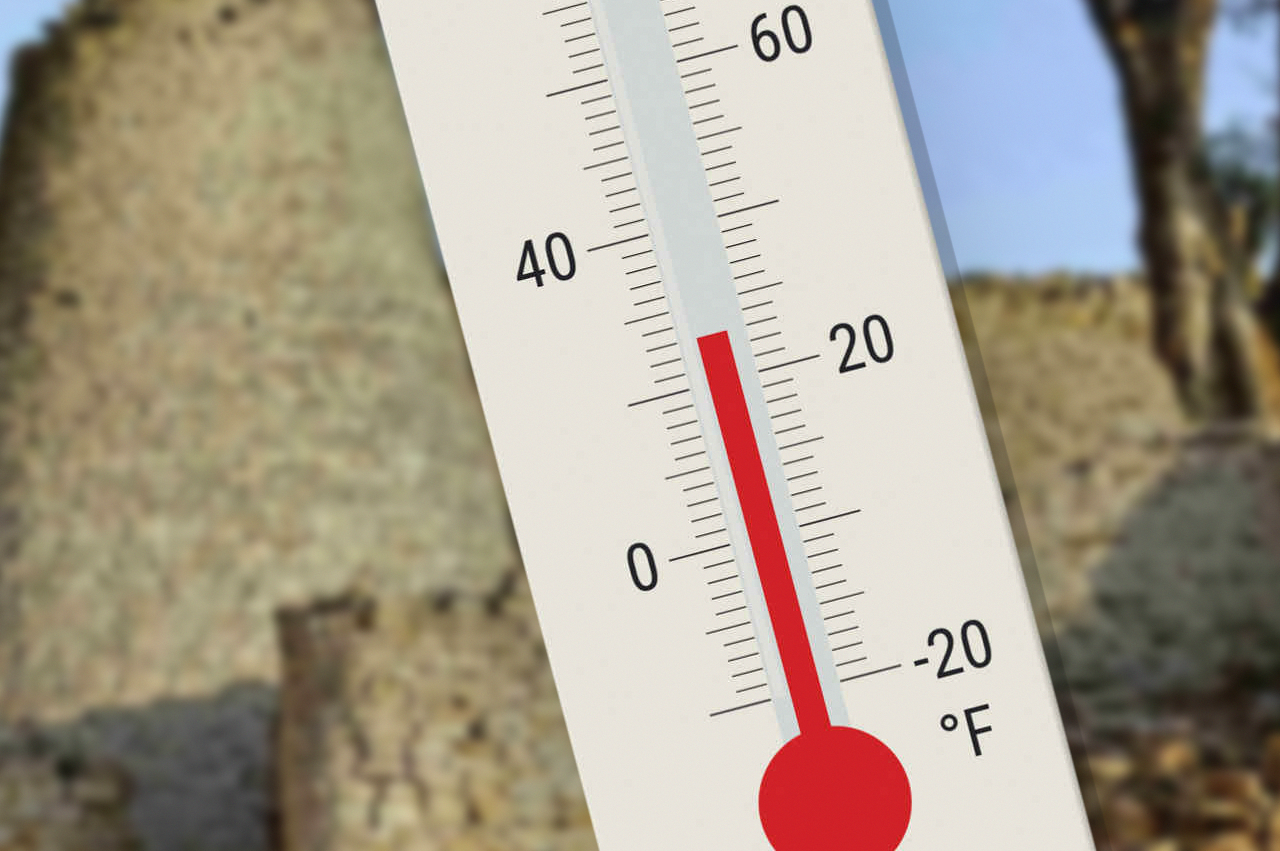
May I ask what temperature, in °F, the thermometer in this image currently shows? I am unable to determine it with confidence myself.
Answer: 26 °F
